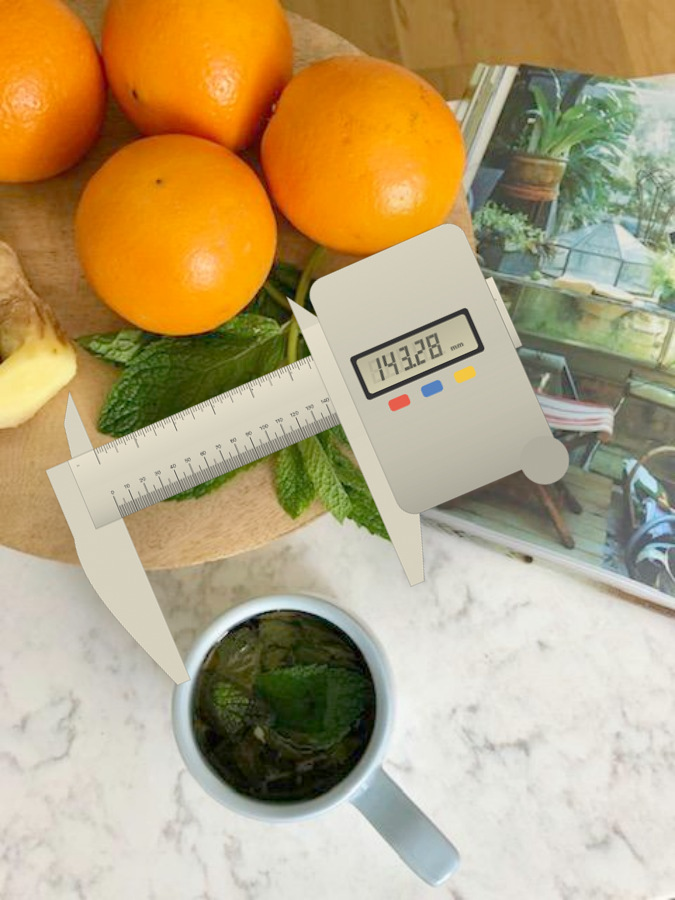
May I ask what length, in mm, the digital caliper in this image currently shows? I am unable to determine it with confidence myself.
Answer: 143.28 mm
